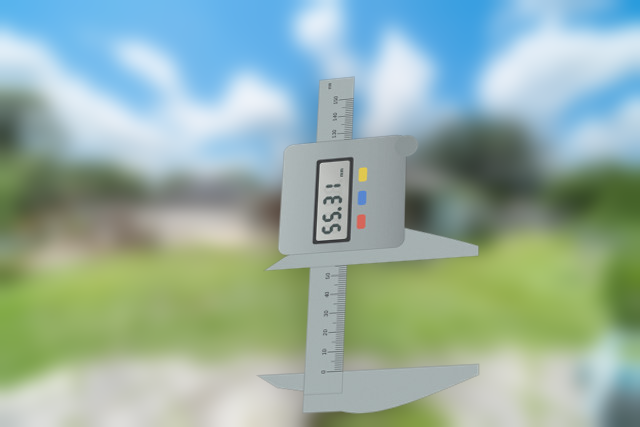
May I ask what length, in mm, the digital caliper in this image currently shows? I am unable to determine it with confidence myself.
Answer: 55.31 mm
